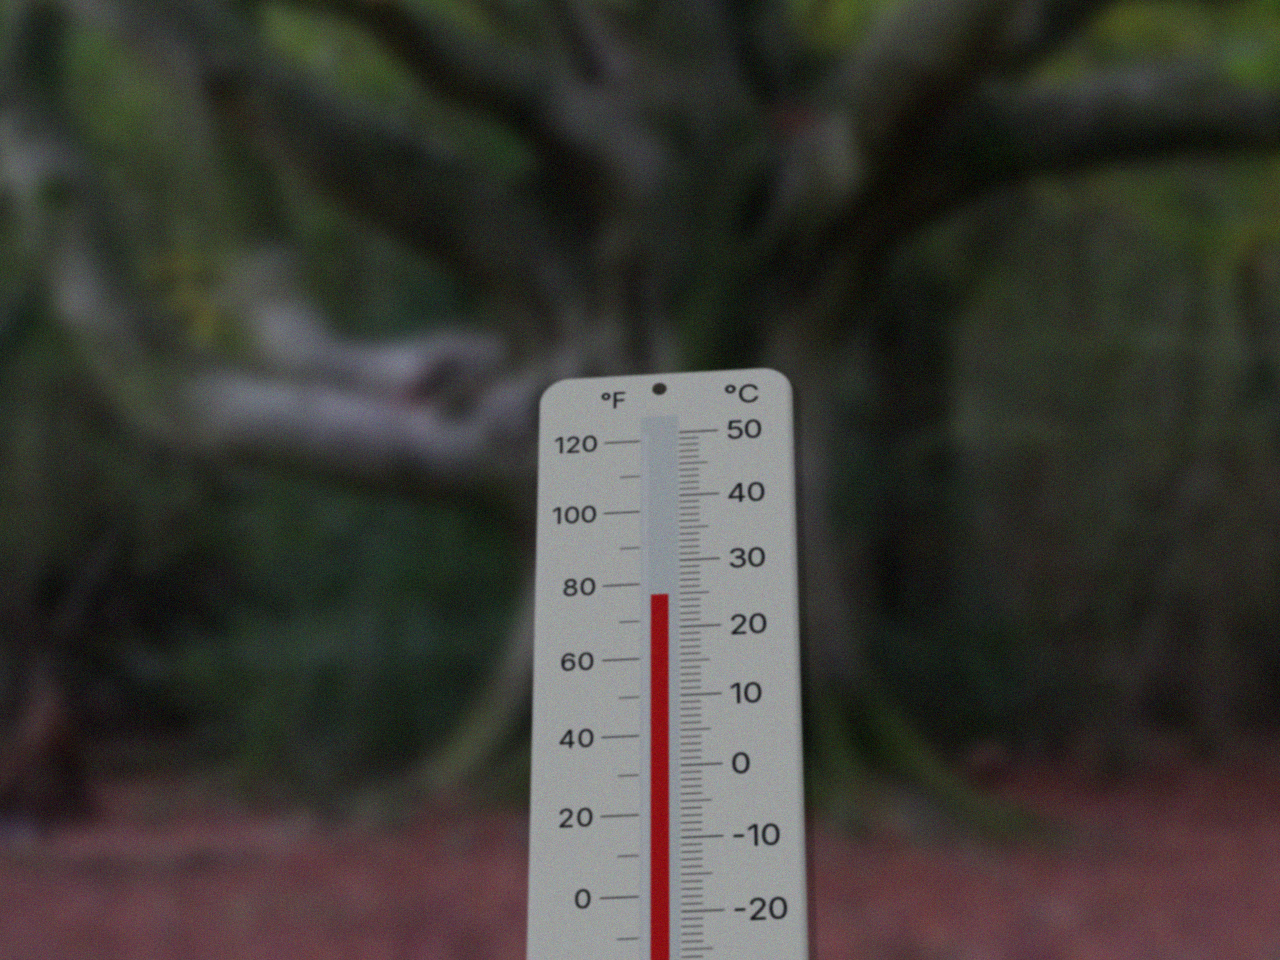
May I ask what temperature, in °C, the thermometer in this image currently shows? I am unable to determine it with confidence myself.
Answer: 25 °C
